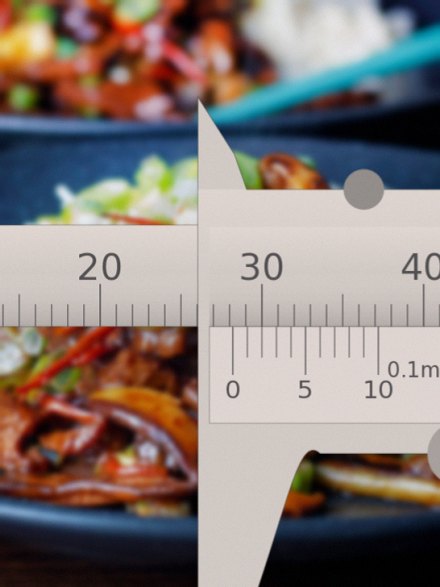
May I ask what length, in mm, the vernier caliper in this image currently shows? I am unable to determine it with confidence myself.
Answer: 28.2 mm
